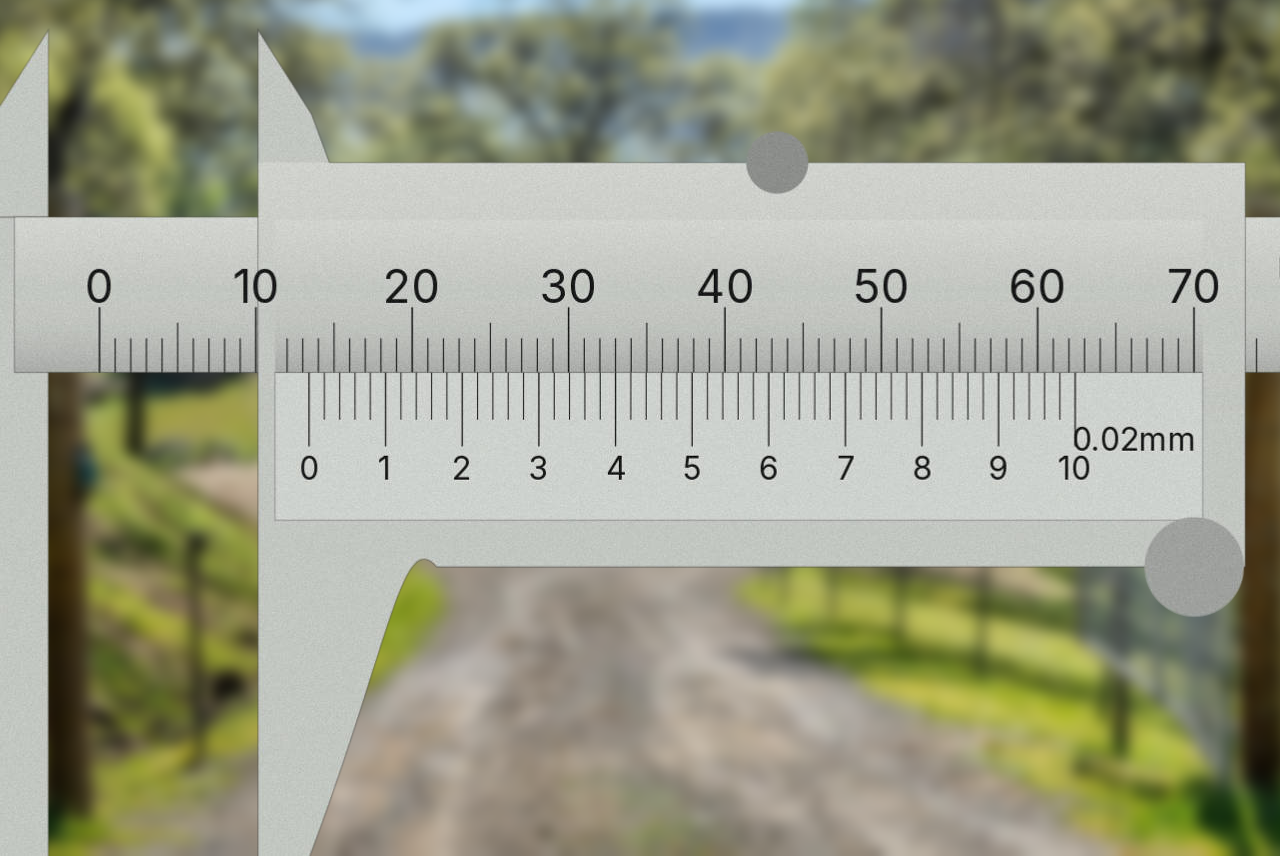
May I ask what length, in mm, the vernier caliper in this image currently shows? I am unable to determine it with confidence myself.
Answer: 13.4 mm
